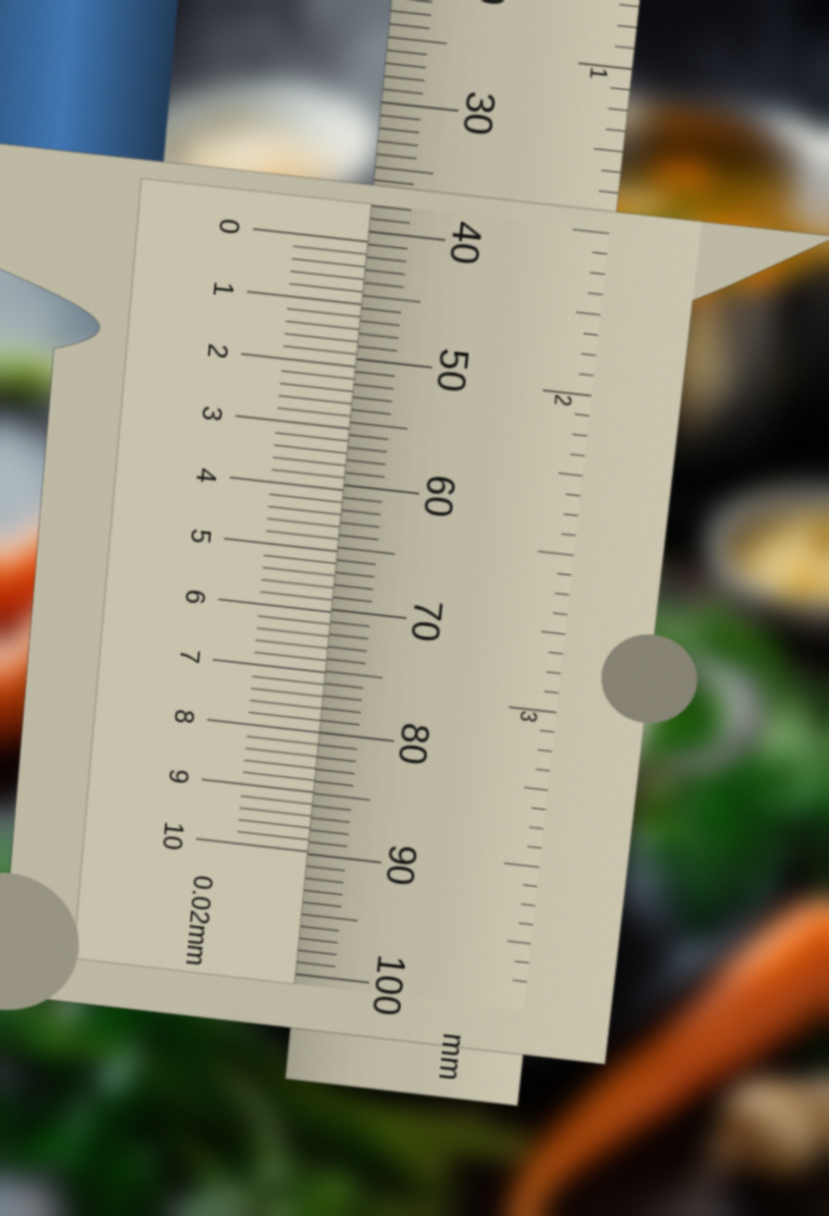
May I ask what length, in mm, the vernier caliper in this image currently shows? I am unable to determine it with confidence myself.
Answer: 40.8 mm
